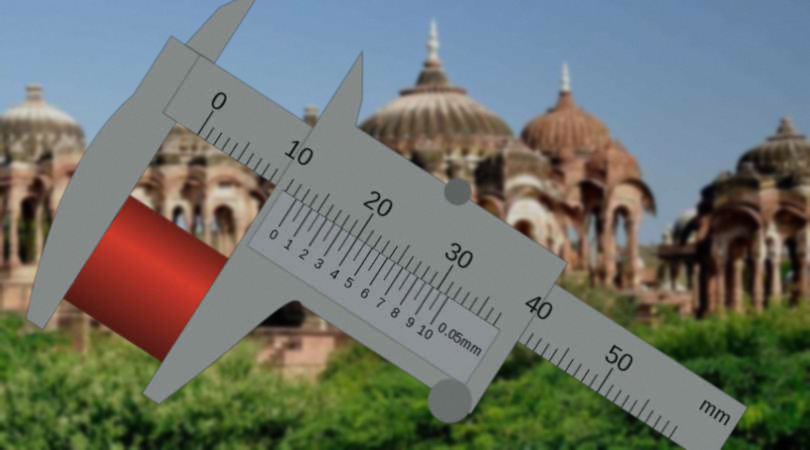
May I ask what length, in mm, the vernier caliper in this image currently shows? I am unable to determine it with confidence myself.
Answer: 12.4 mm
